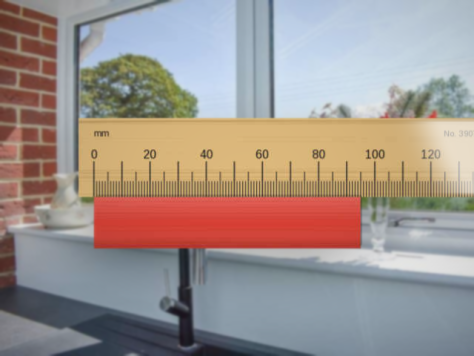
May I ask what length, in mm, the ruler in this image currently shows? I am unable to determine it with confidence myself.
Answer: 95 mm
